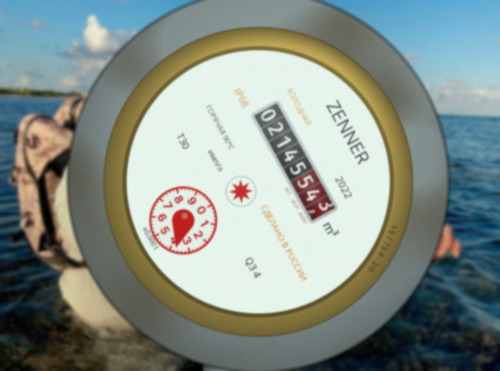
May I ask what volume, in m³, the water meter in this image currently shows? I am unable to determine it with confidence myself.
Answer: 2145.5433 m³
